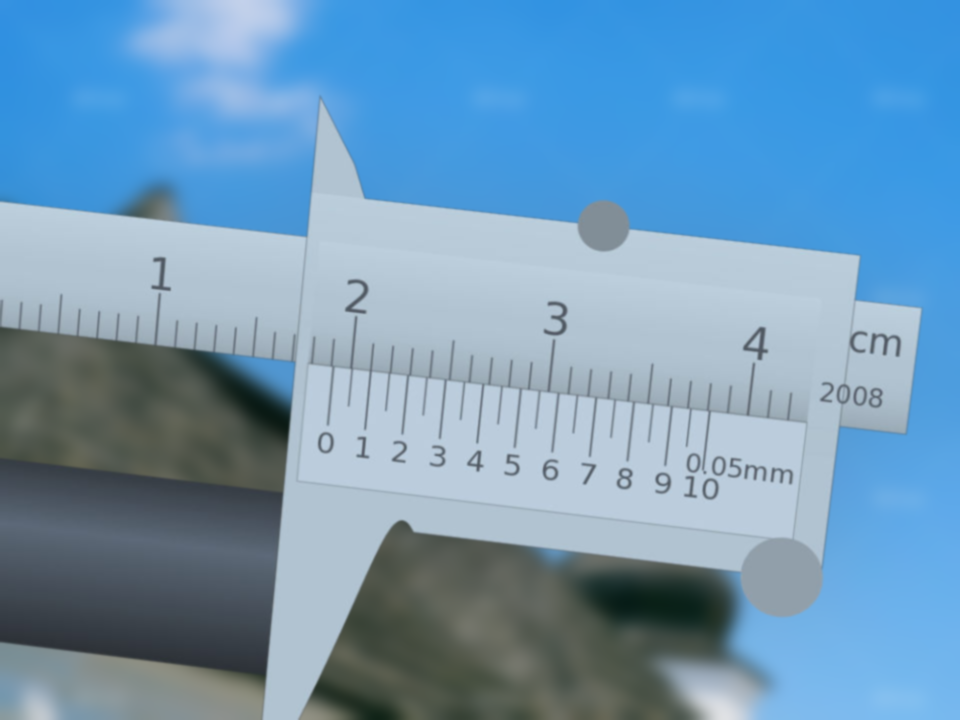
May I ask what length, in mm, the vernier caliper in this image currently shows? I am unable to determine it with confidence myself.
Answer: 19.1 mm
